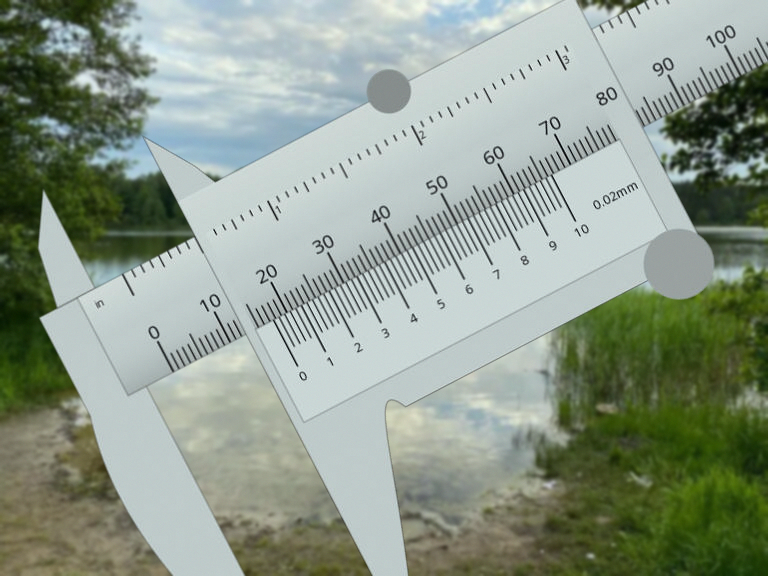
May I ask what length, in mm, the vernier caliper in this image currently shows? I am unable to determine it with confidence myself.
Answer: 17.6 mm
